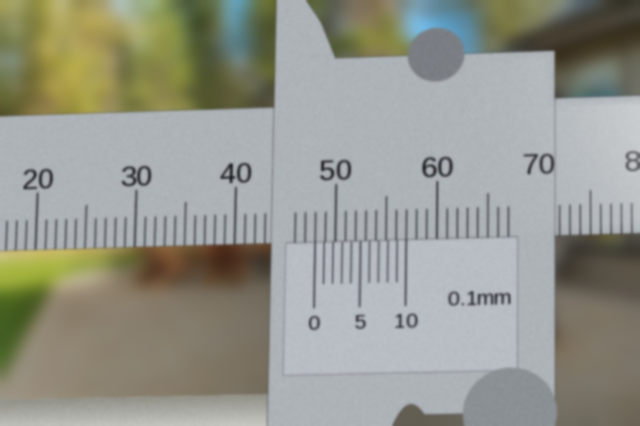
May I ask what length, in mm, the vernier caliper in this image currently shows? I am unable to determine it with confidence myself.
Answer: 48.0 mm
